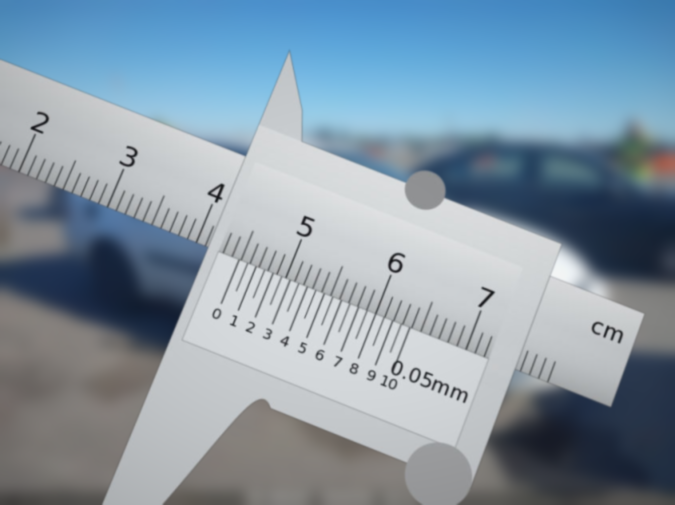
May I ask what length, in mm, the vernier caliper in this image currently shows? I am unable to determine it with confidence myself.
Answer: 44.8 mm
